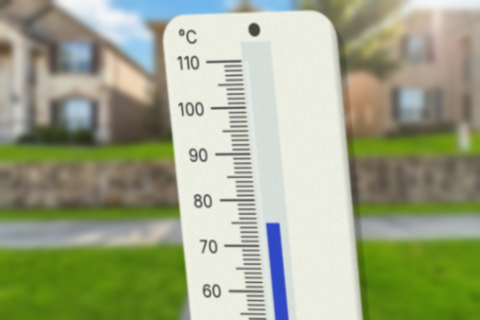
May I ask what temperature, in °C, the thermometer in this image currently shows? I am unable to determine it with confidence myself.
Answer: 75 °C
